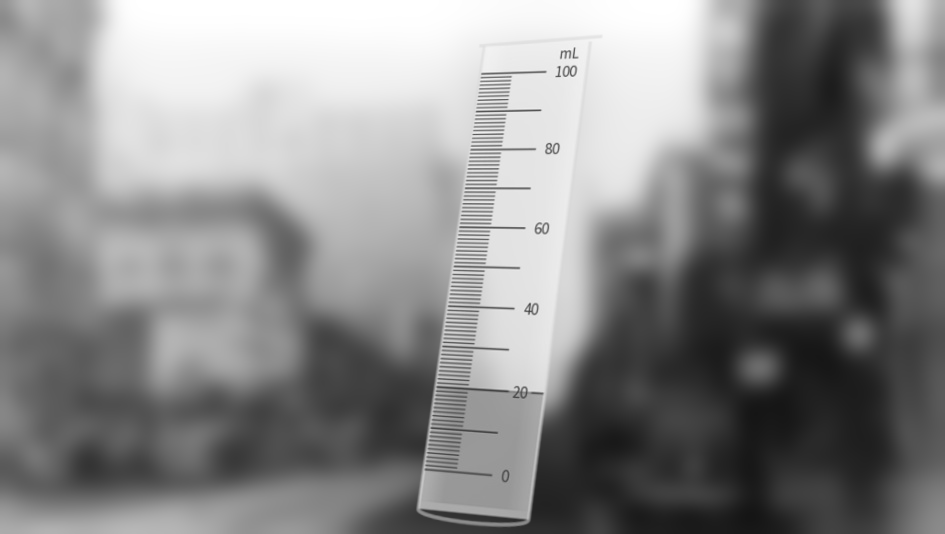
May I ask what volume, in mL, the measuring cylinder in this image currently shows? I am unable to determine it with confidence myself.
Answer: 20 mL
